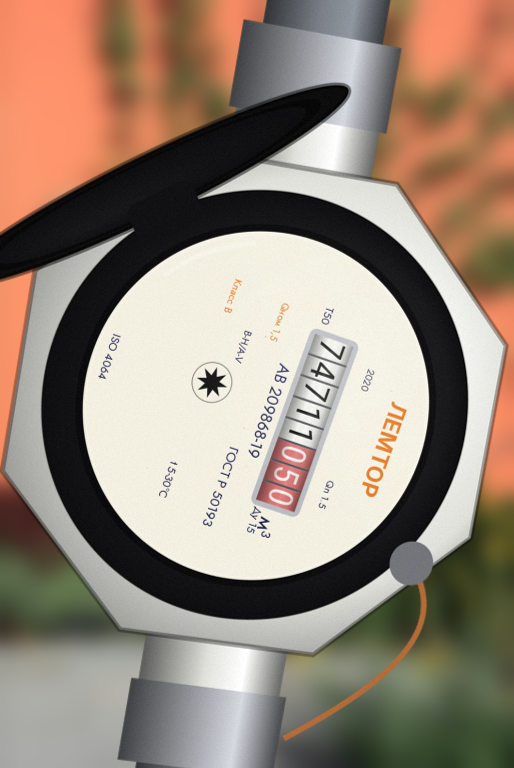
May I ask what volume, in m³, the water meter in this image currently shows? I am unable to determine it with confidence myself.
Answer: 74711.050 m³
